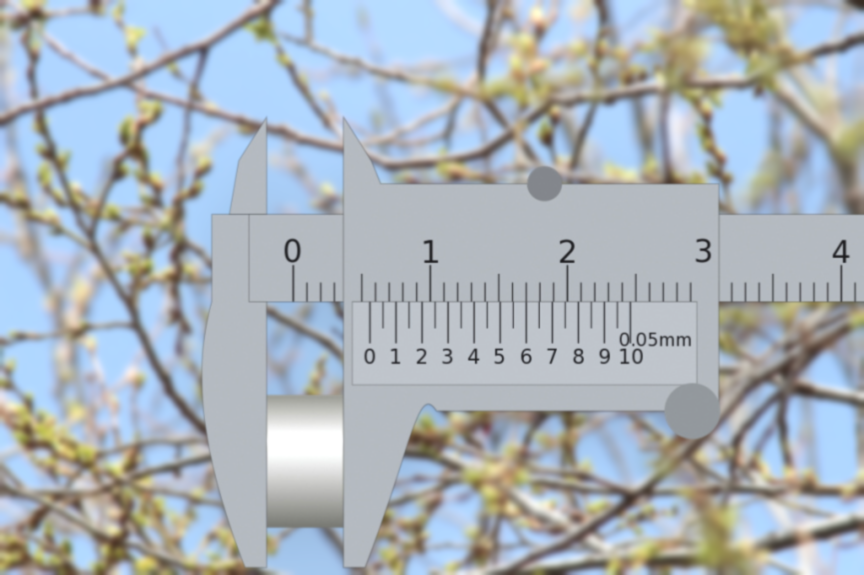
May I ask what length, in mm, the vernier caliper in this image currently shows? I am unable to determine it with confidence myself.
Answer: 5.6 mm
